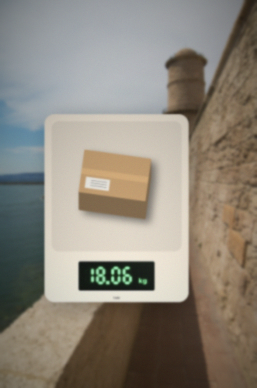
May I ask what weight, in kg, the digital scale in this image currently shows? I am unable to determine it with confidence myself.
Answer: 18.06 kg
